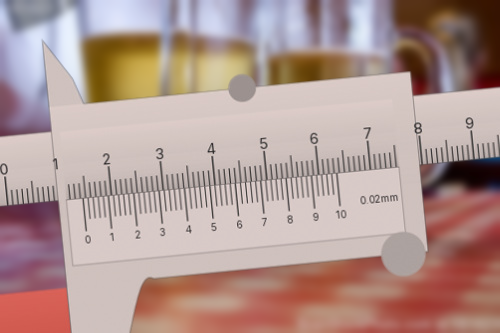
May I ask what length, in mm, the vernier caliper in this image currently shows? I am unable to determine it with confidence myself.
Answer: 14.5 mm
